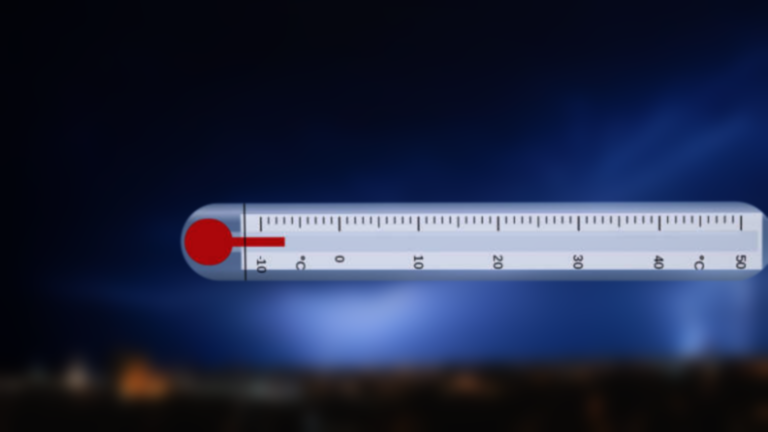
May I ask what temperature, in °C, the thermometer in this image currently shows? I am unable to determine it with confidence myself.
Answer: -7 °C
